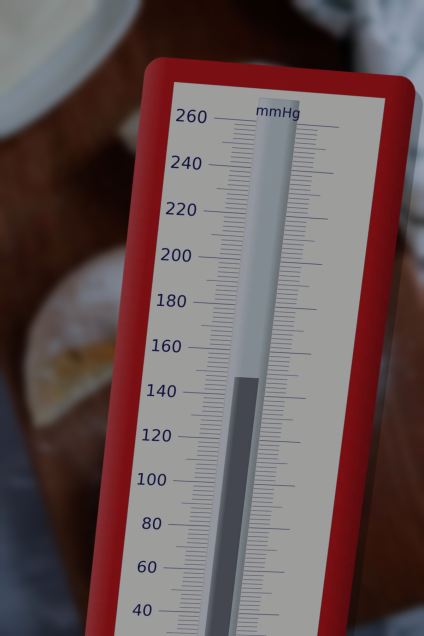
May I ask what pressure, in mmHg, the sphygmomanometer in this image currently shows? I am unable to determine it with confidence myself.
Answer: 148 mmHg
